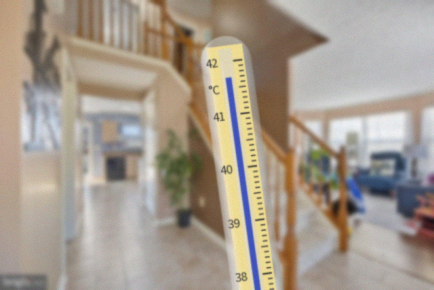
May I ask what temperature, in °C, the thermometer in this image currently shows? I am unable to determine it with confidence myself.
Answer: 41.7 °C
